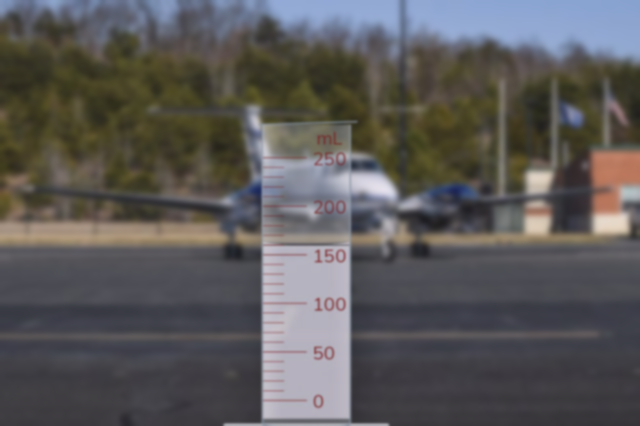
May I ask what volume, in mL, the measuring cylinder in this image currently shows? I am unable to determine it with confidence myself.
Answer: 160 mL
